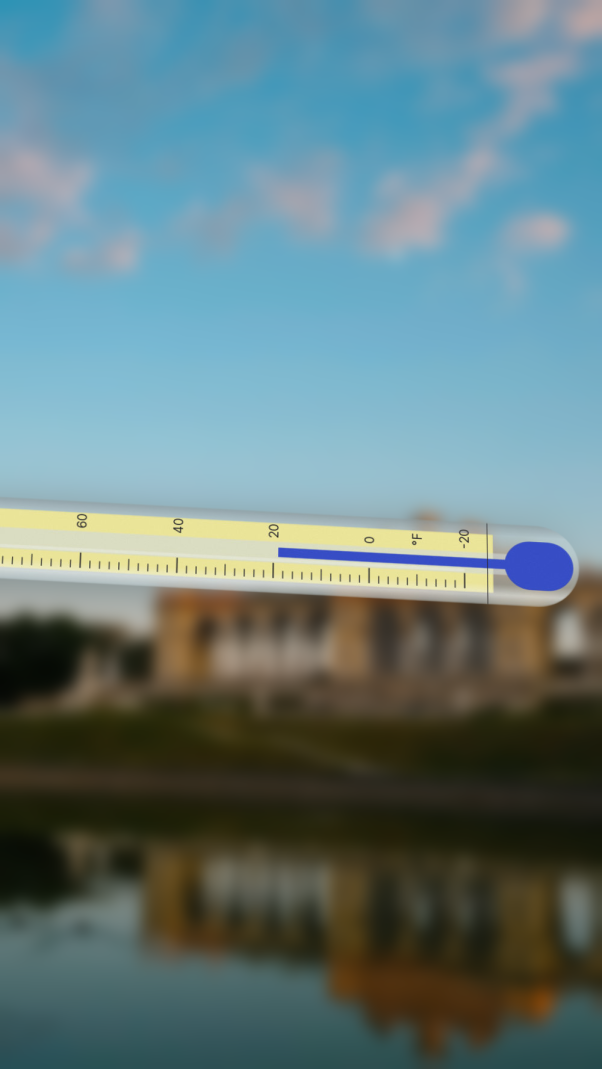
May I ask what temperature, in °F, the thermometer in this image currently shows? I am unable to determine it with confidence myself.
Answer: 19 °F
